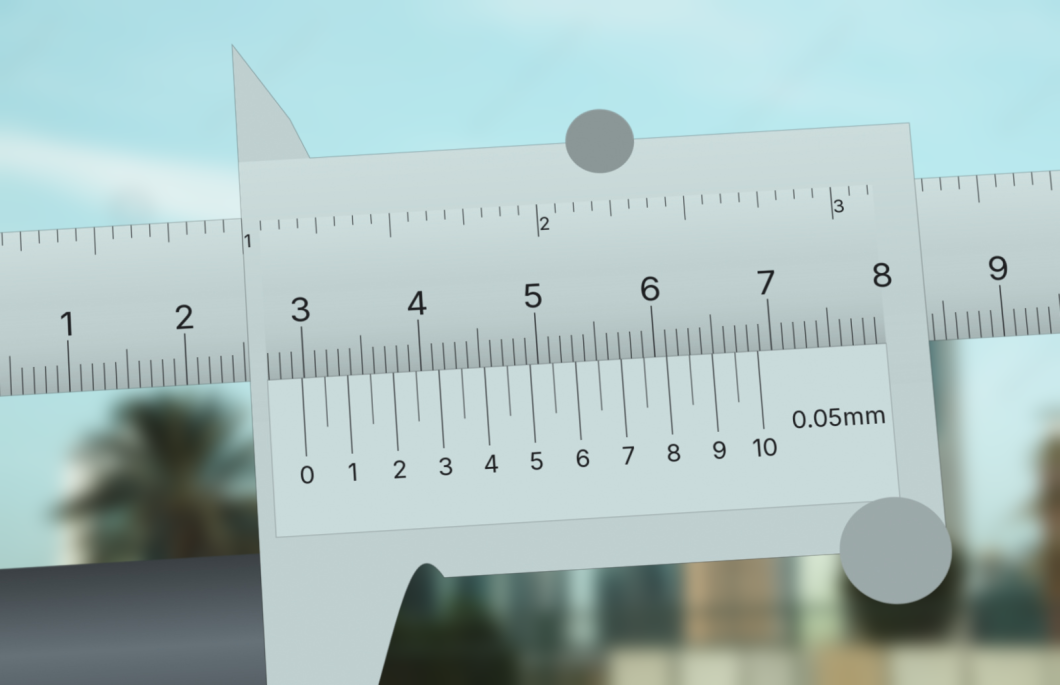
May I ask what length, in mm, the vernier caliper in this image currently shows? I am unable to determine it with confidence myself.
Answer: 29.8 mm
